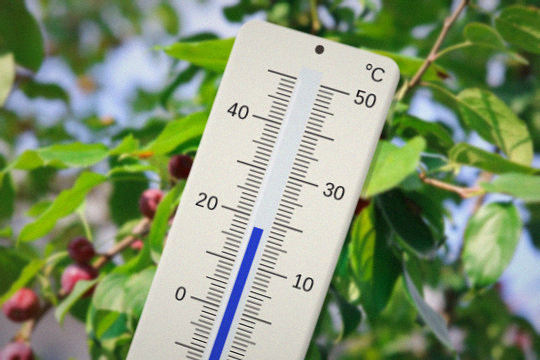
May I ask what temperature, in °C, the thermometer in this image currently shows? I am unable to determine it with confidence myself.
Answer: 18 °C
